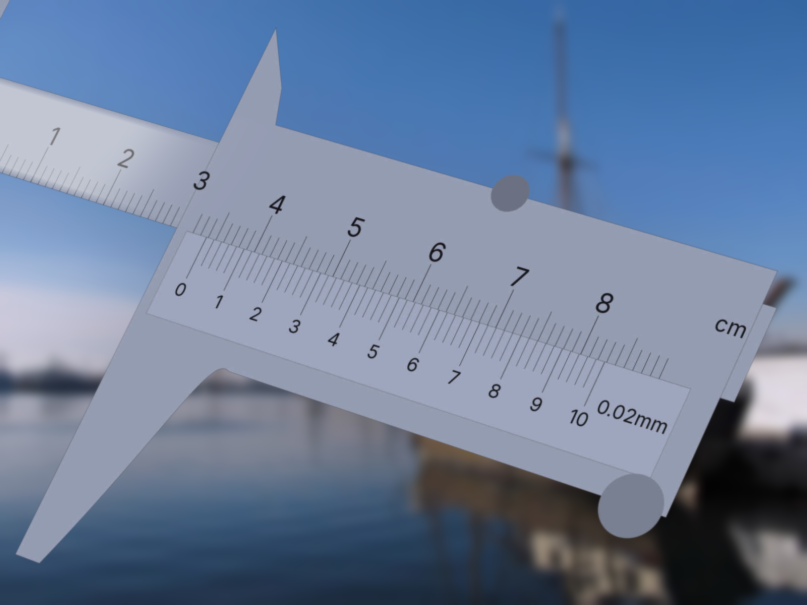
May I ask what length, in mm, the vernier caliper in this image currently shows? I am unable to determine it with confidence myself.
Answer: 33.8 mm
